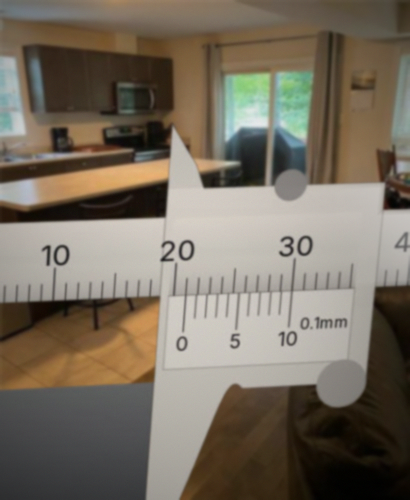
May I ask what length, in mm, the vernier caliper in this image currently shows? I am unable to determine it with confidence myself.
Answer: 21.0 mm
